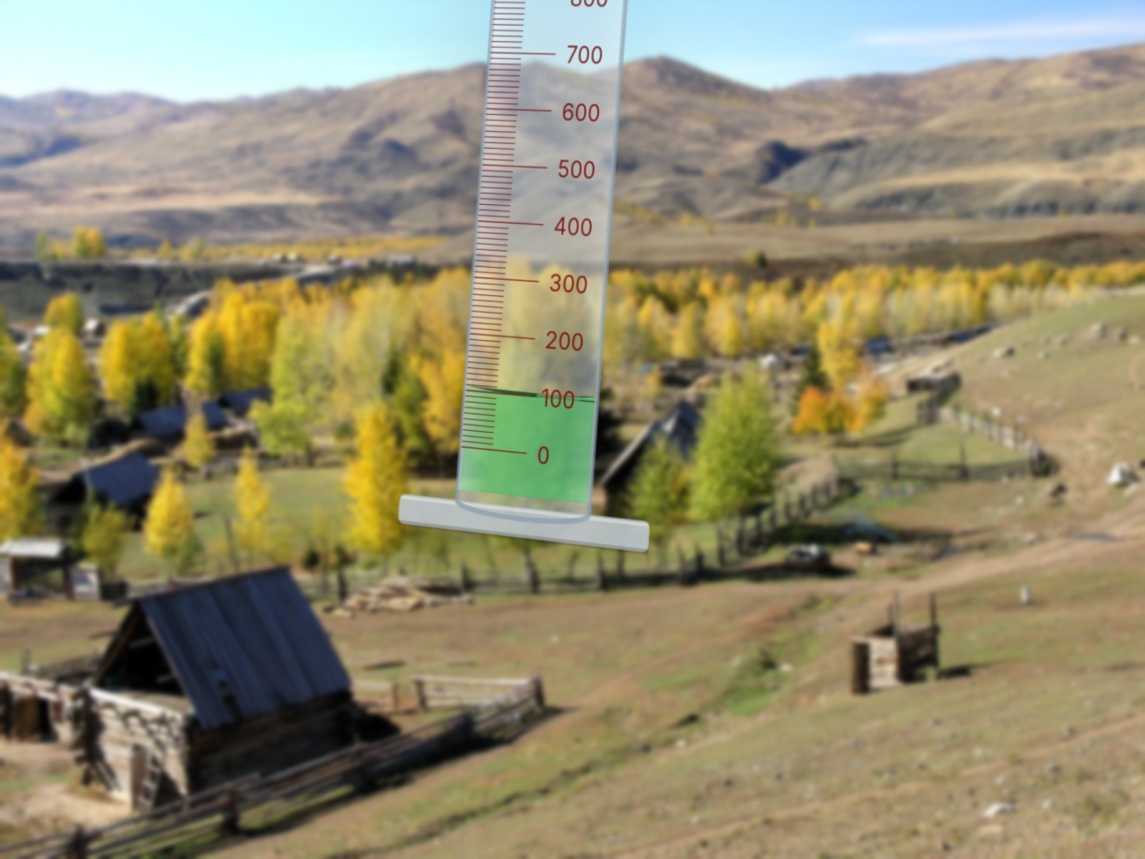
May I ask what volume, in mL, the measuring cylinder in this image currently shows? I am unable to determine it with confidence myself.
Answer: 100 mL
